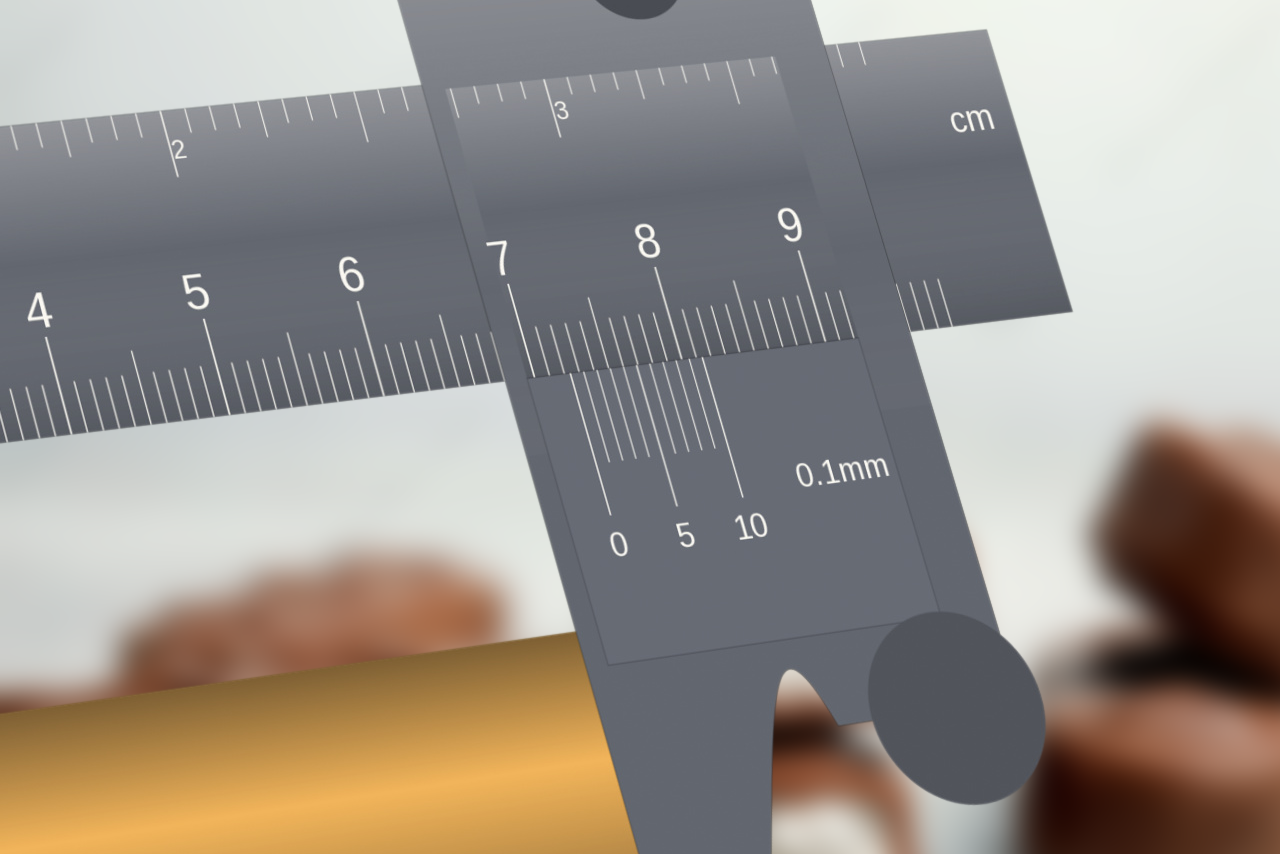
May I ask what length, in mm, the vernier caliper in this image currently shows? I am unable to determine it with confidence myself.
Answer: 72.4 mm
